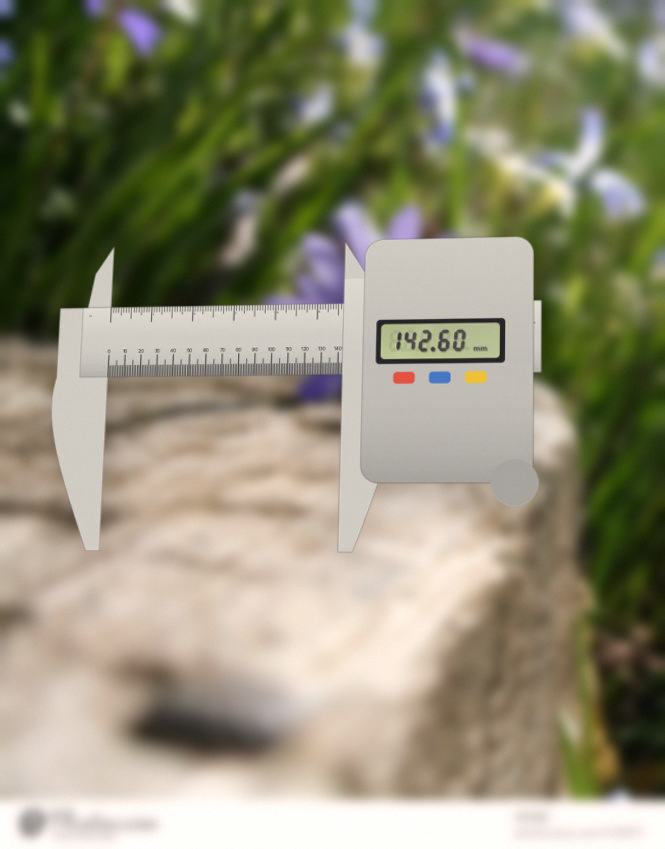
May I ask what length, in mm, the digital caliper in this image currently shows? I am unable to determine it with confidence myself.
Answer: 142.60 mm
